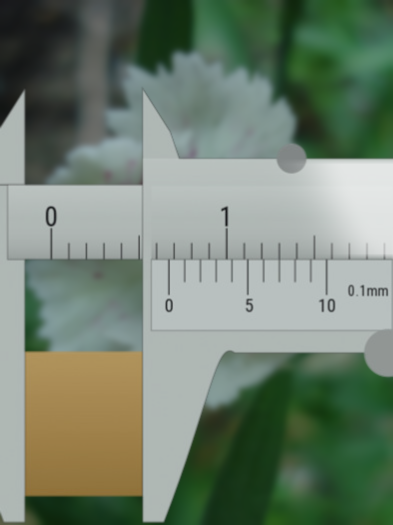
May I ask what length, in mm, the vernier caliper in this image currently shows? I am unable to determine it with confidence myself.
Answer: 6.7 mm
